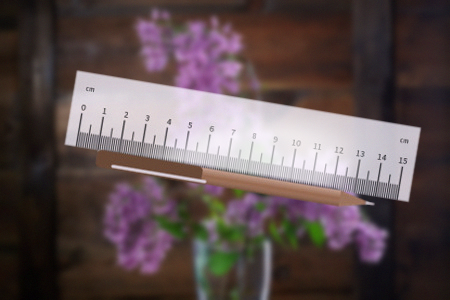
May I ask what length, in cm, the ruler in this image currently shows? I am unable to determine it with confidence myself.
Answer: 13 cm
